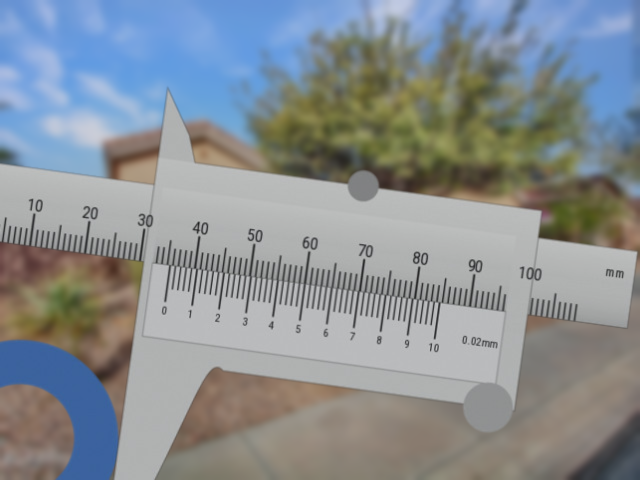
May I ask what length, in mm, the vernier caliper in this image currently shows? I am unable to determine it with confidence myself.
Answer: 35.5 mm
